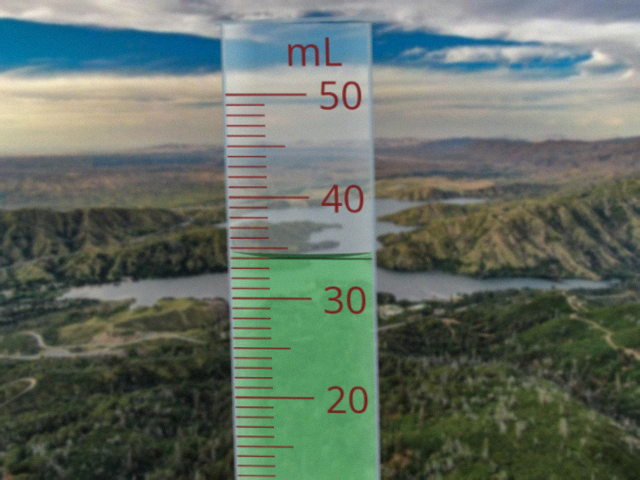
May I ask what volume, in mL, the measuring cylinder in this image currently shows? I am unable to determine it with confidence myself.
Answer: 34 mL
